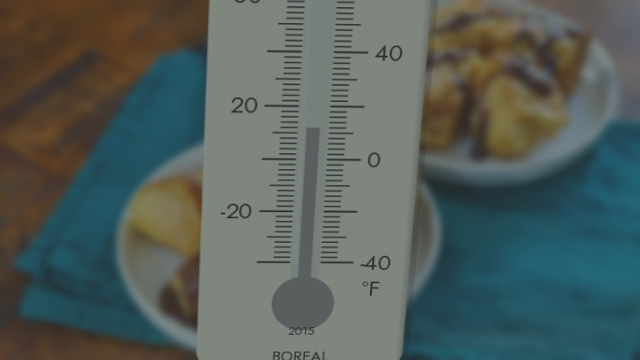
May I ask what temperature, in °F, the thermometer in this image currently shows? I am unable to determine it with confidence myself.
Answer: 12 °F
